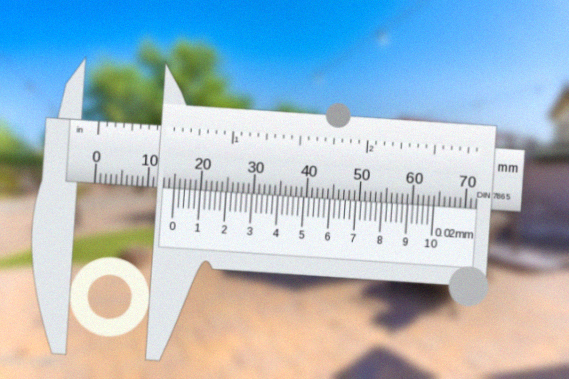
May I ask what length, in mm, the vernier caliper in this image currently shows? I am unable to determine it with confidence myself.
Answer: 15.0 mm
